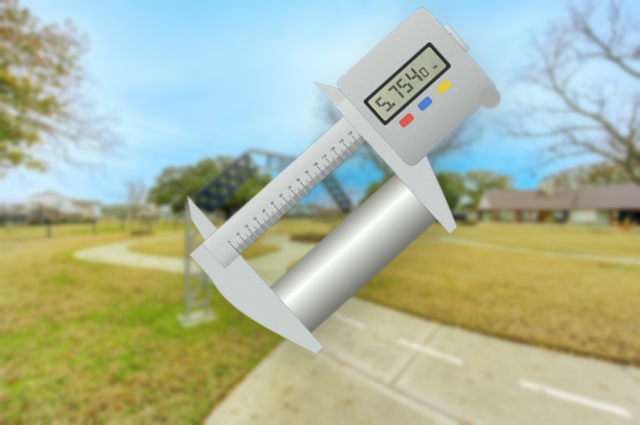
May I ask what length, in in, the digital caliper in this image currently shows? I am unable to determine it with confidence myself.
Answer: 5.7540 in
